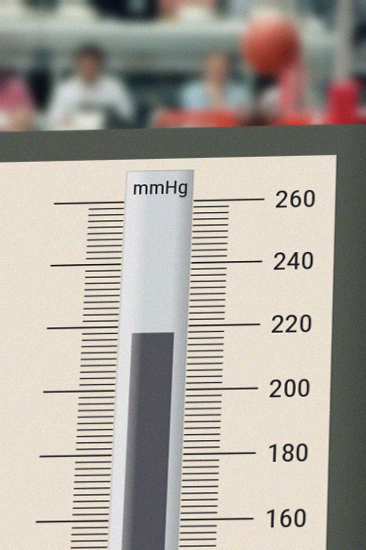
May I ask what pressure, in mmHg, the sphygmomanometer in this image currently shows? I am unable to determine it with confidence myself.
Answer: 218 mmHg
